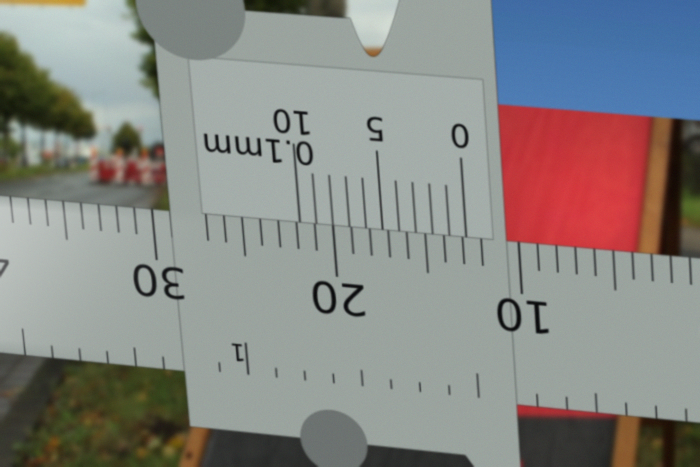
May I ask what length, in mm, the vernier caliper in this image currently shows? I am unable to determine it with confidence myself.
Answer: 12.8 mm
